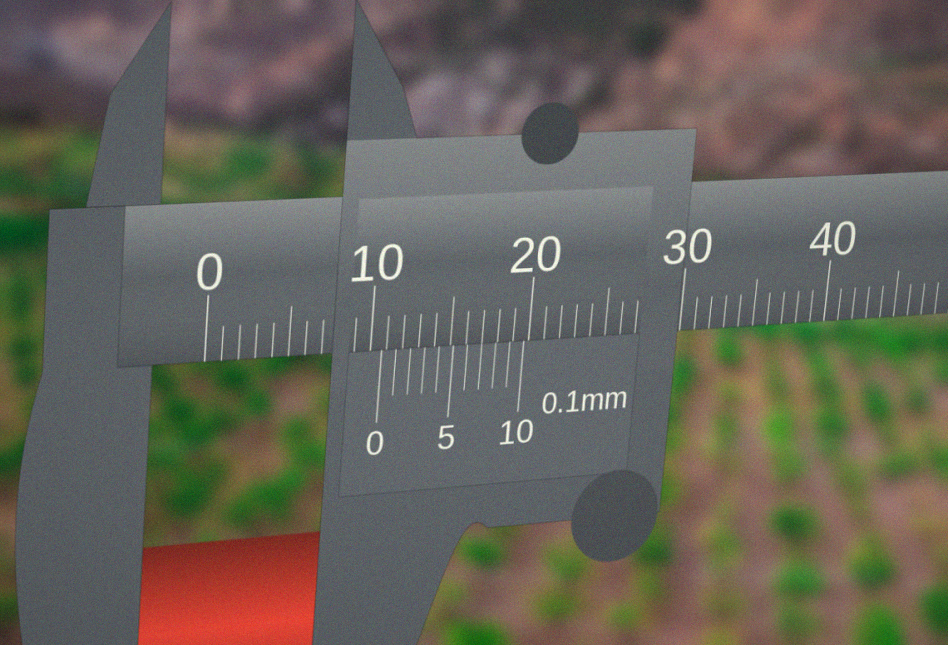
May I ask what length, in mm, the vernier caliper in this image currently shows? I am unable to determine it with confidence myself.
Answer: 10.7 mm
